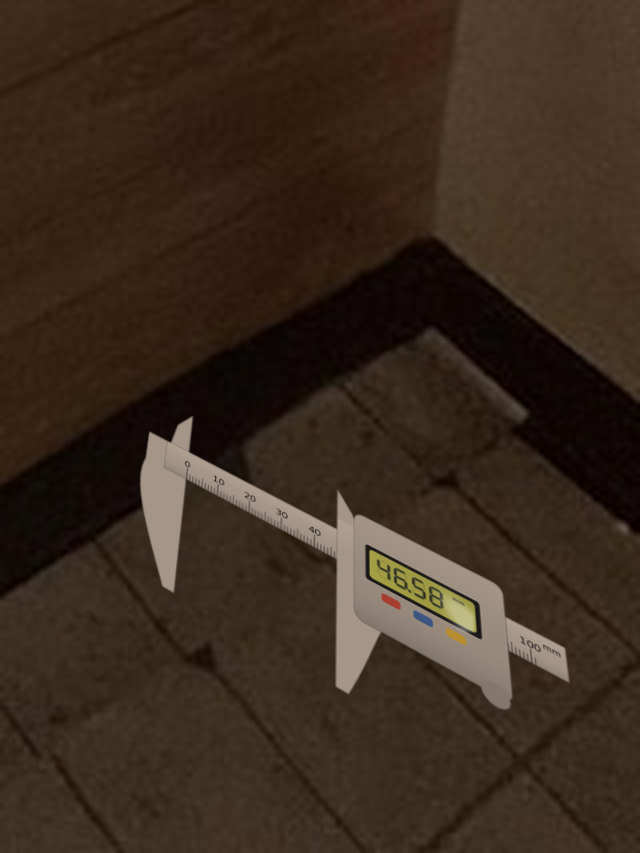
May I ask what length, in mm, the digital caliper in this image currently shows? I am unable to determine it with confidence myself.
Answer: 46.58 mm
